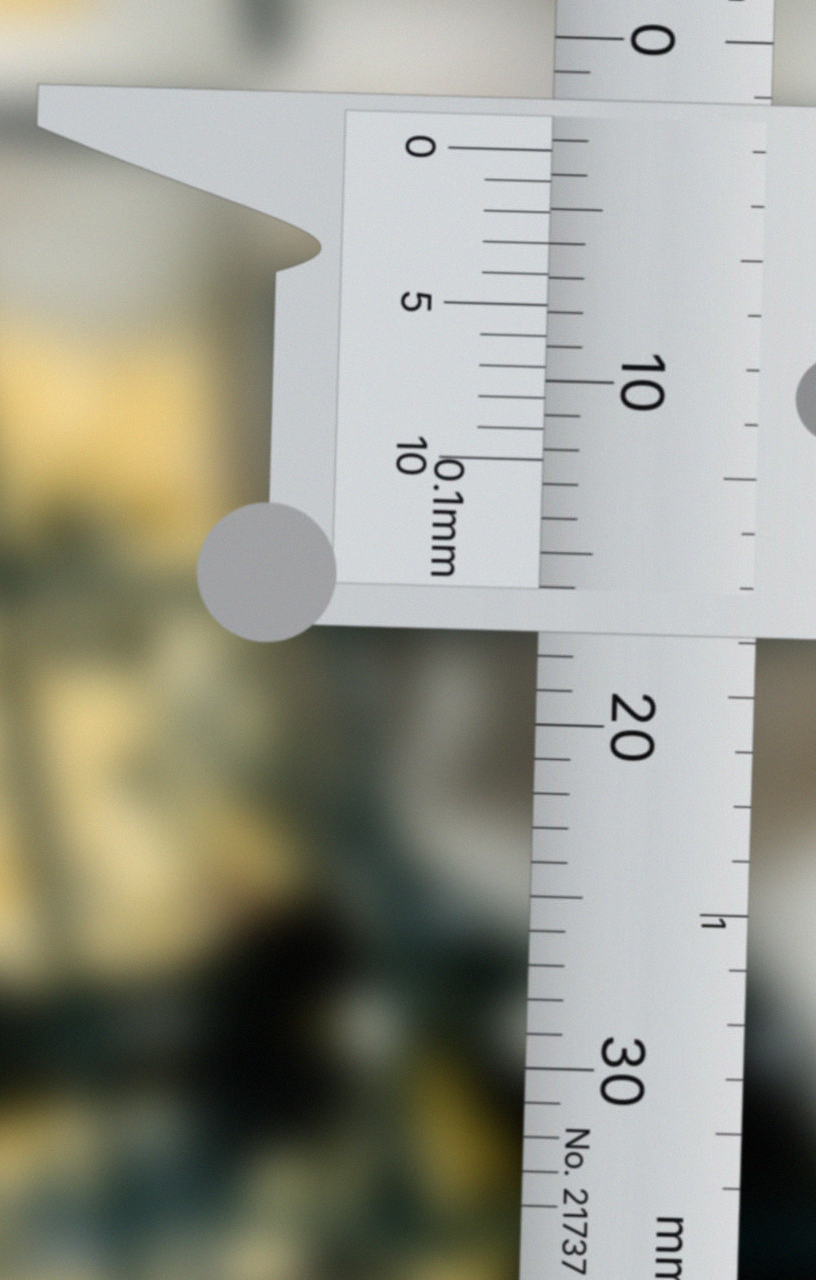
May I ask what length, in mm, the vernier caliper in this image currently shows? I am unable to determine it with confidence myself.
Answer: 3.3 mm
